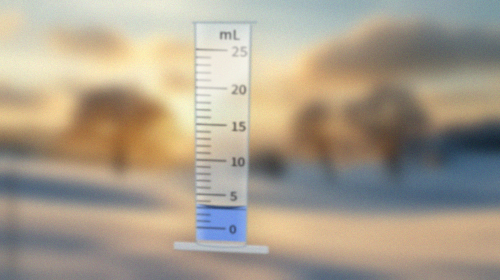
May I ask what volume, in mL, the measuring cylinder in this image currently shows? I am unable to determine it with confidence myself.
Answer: 3 mL
